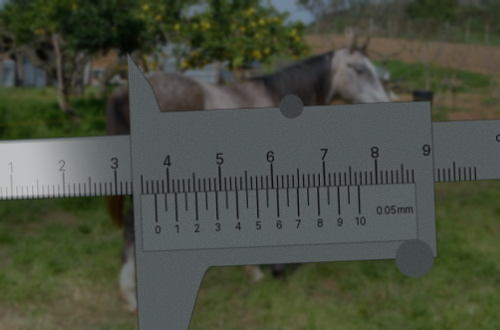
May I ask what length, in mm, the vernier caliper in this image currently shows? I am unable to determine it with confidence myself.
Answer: 37.5 mm
